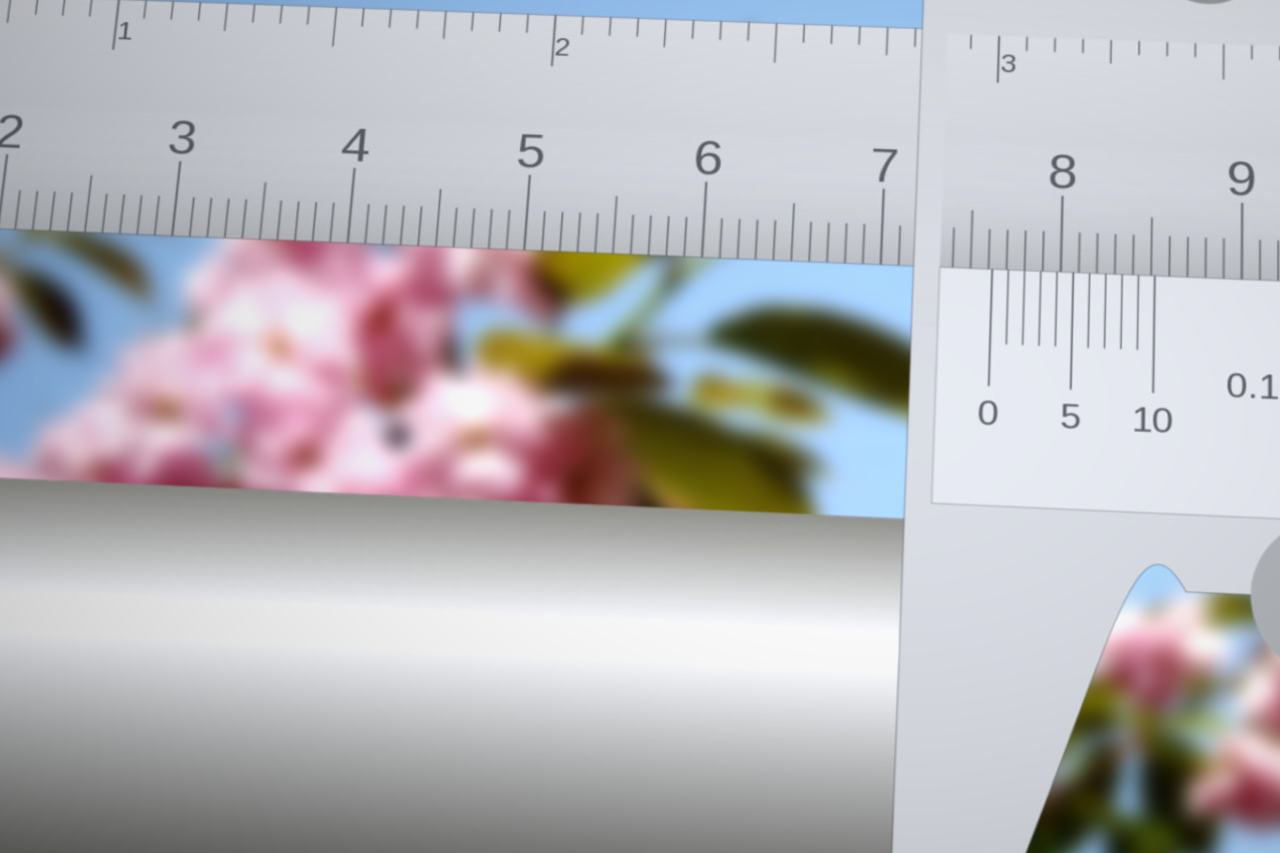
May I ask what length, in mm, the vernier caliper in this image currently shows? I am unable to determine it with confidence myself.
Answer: 76.2 mm
